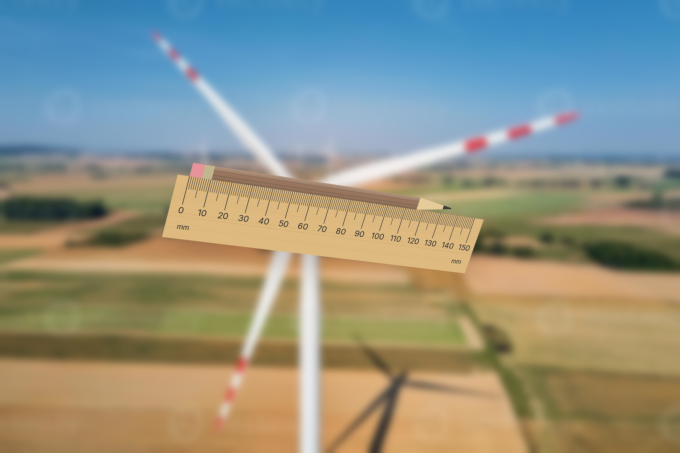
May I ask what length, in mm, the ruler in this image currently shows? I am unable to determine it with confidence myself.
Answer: 135 mm
